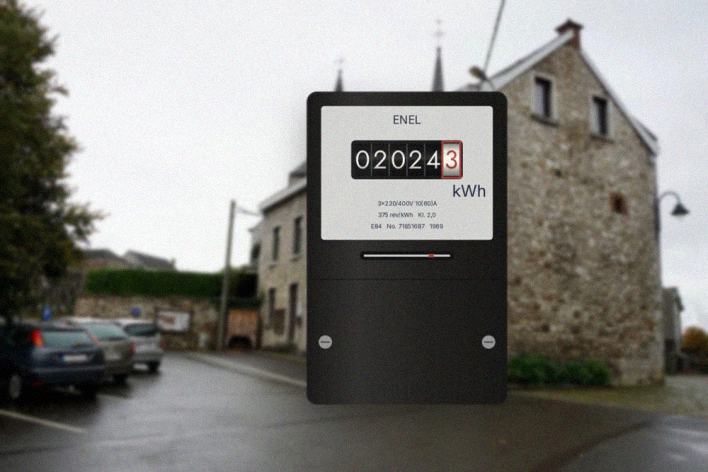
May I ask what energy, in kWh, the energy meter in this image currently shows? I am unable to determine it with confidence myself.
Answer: 2024.3 kWh
